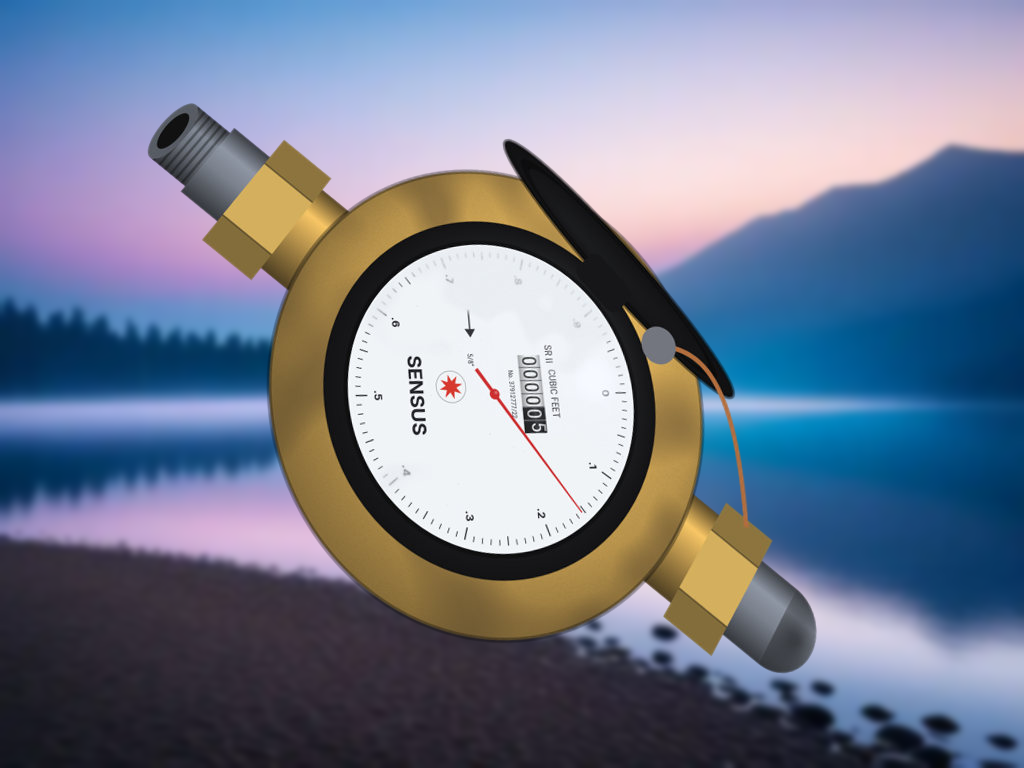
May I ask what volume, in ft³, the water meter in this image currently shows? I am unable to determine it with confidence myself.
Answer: 5.15 ft³
